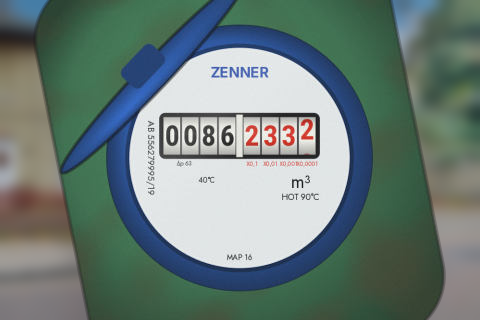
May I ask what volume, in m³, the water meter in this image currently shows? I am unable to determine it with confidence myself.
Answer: 86.2332 m³
